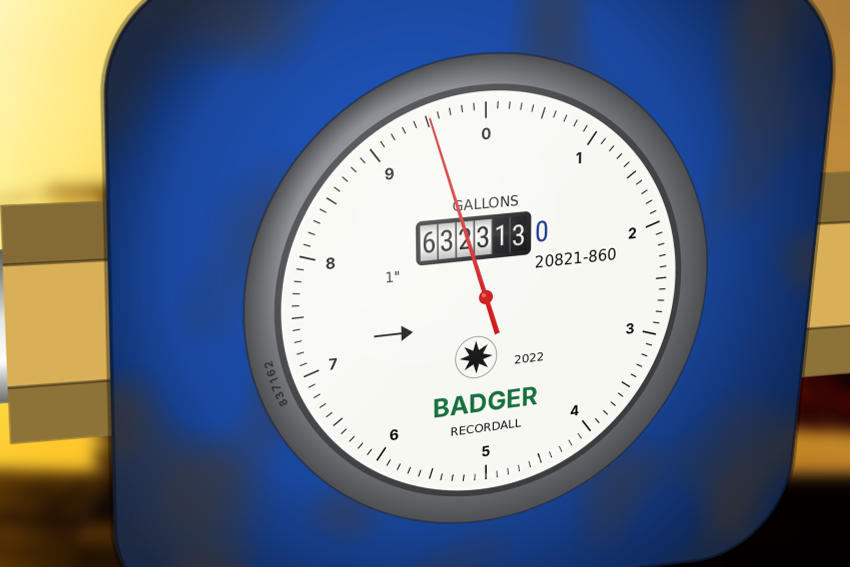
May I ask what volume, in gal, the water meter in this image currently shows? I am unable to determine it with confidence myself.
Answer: 6323129.5 gal
